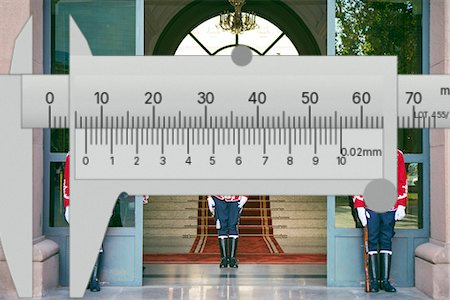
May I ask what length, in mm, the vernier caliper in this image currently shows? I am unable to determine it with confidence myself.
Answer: 7.0 mm
